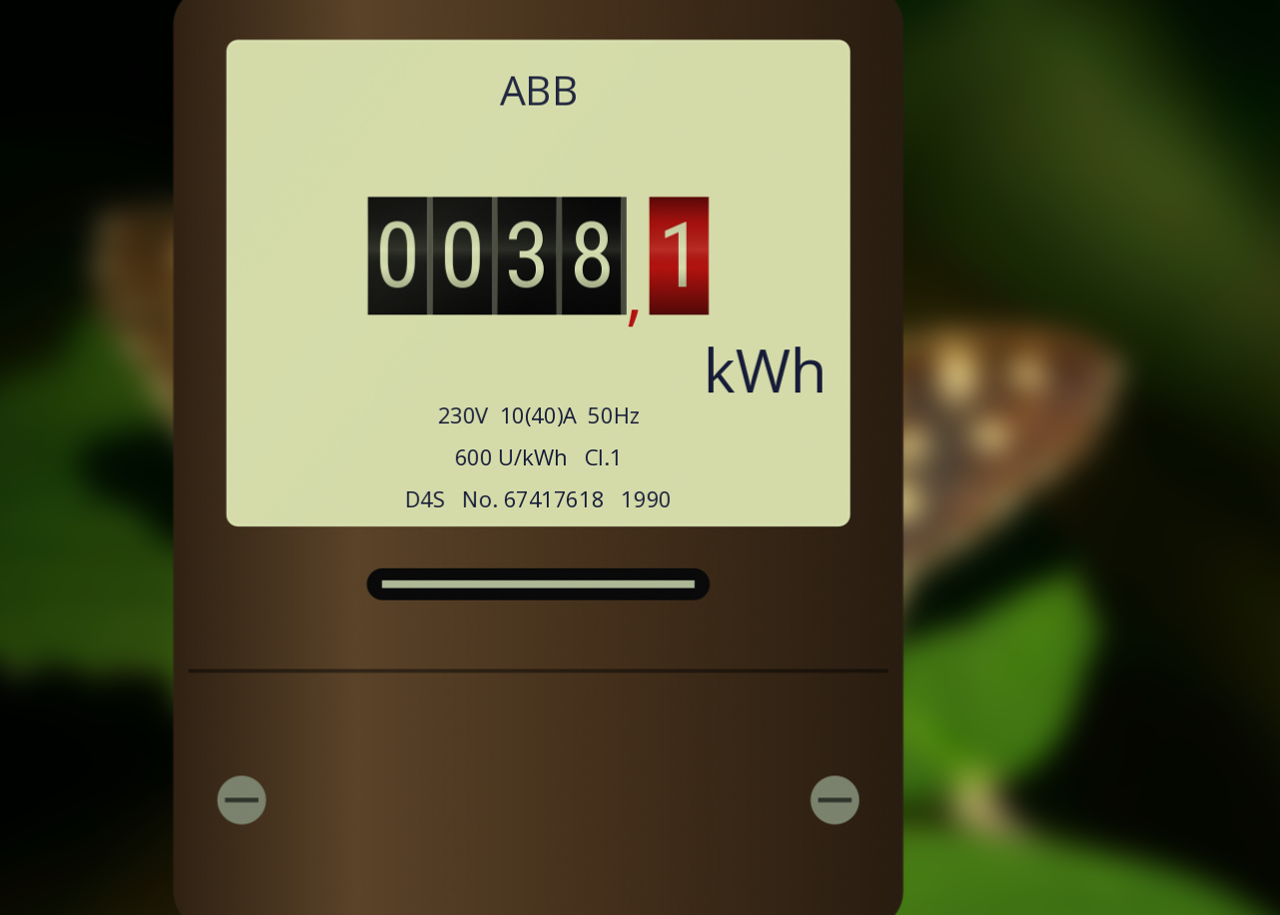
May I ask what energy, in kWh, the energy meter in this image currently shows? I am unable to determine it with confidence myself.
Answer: 38.1 kWh
